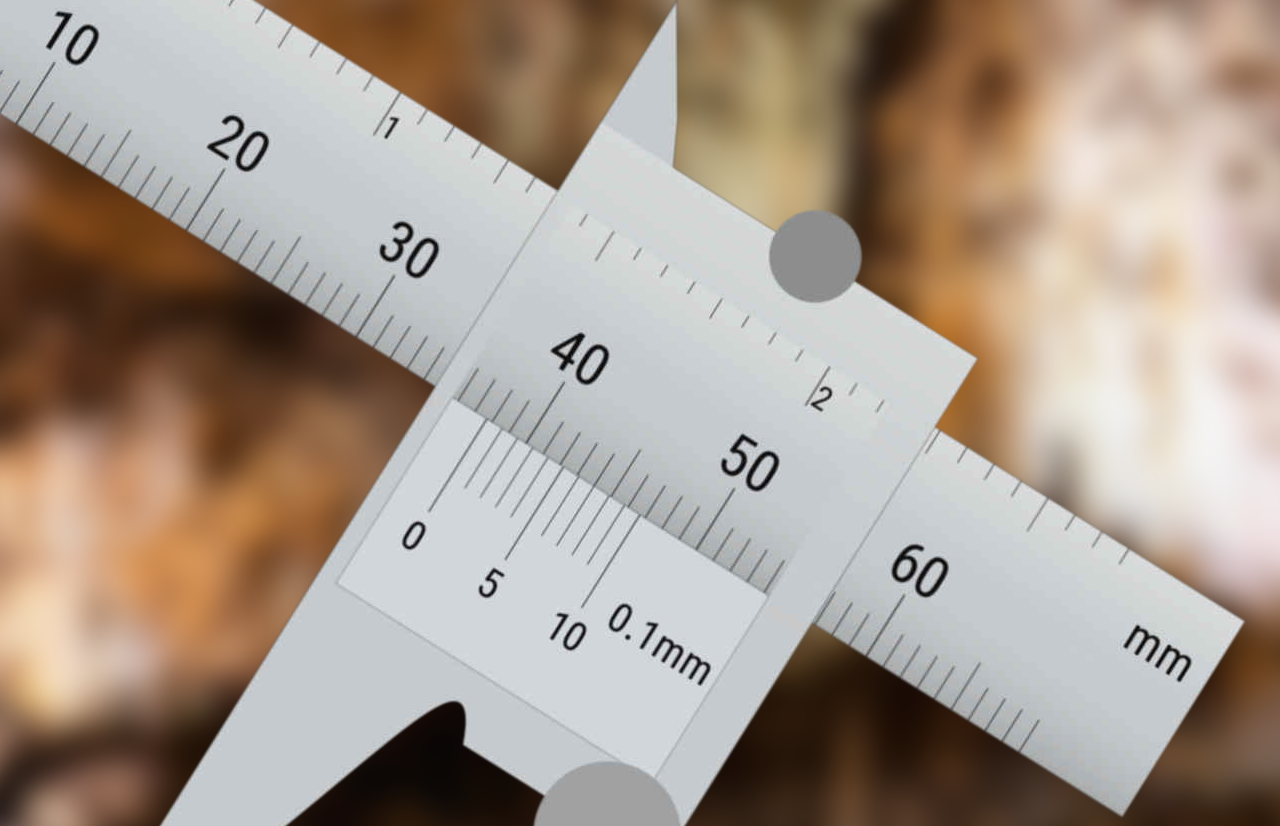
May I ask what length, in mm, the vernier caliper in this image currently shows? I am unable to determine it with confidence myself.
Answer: 37.7 mm
